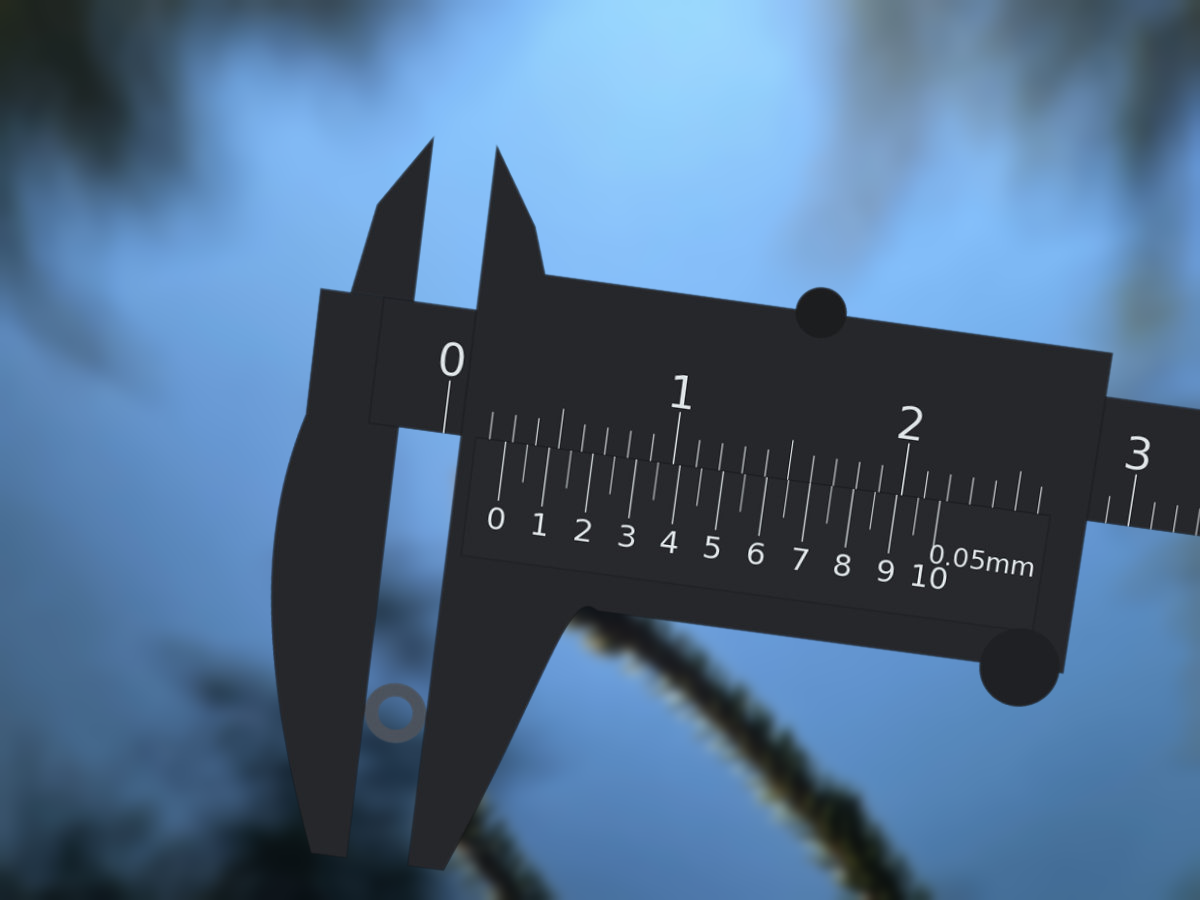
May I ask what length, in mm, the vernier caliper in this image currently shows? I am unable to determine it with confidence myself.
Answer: 2.70 mm
